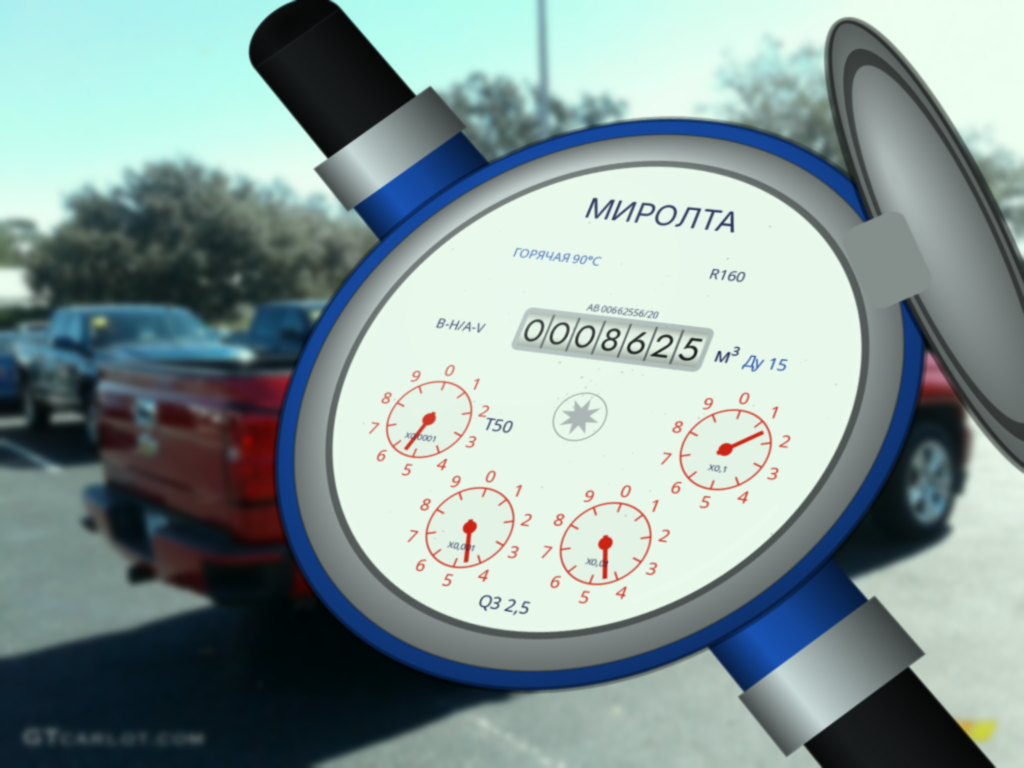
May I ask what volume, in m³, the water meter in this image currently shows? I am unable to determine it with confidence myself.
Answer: 8625.1445 m³
